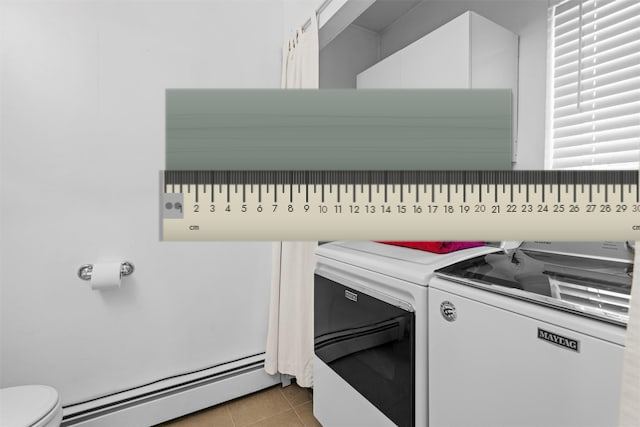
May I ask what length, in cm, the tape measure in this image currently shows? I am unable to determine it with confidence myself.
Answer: 22 cm
